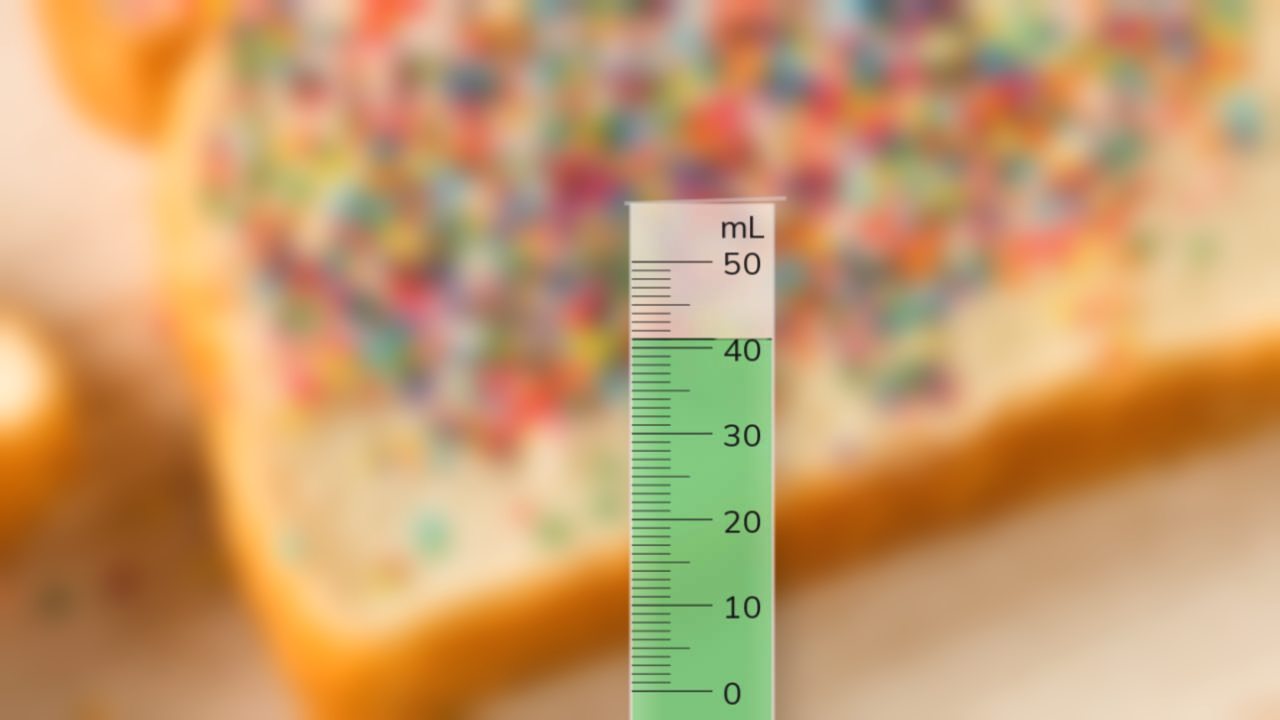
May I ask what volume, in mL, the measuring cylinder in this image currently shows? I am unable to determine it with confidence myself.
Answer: 41 mL
